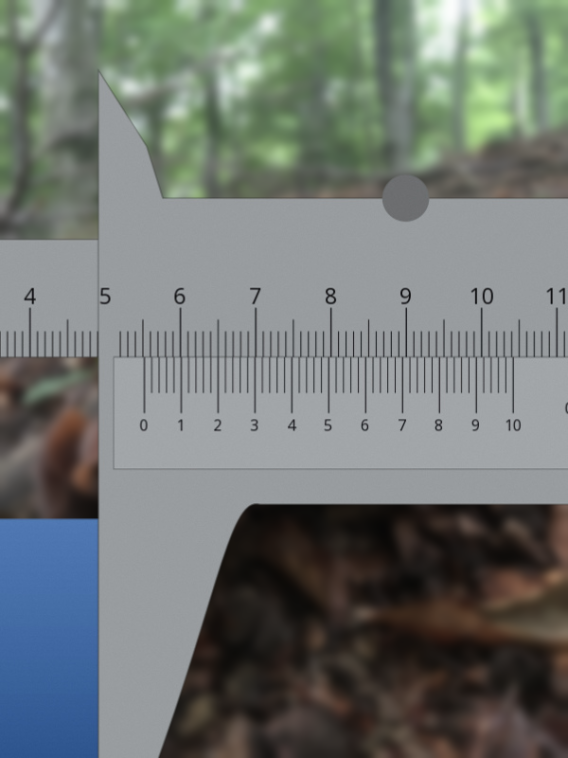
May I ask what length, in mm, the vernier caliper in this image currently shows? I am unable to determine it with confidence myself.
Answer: 55.2 mm
